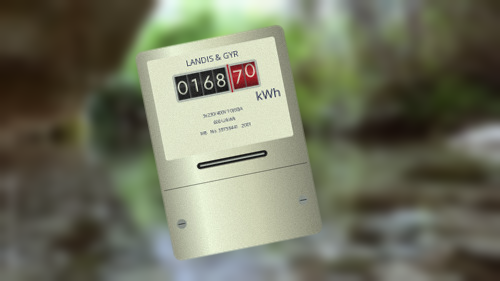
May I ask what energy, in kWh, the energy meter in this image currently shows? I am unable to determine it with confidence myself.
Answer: 168.70 kWh
